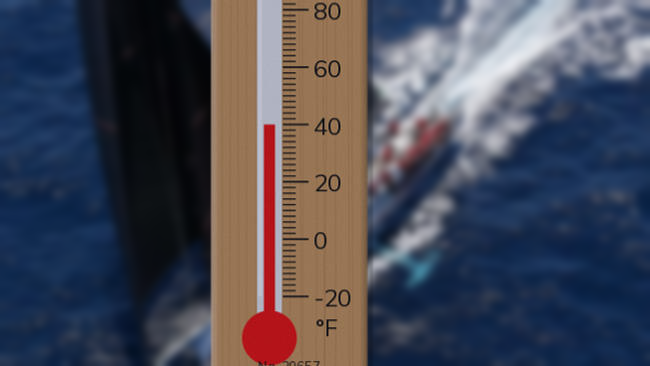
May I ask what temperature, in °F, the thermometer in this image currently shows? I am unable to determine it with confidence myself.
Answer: 40 °F
